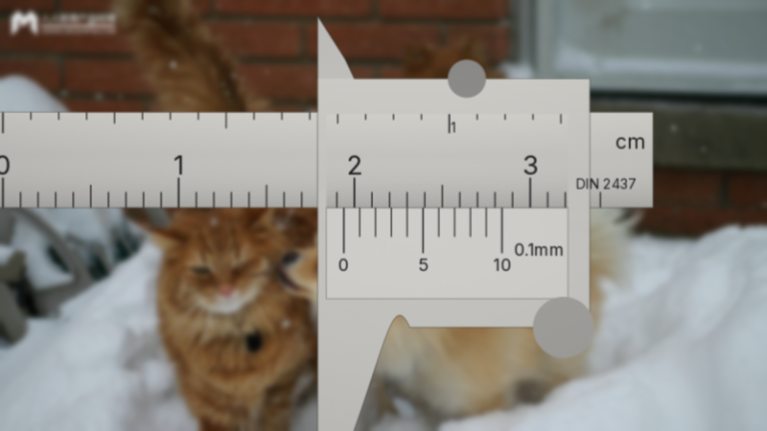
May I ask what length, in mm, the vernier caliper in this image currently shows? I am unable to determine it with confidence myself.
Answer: 19.4 mm
